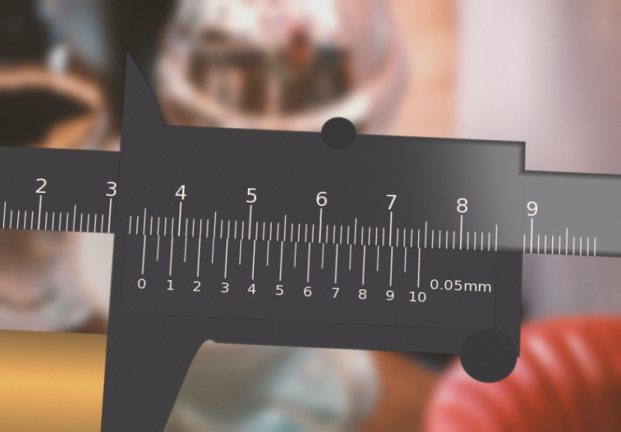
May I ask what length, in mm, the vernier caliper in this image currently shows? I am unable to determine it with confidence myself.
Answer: 35.2 mm
